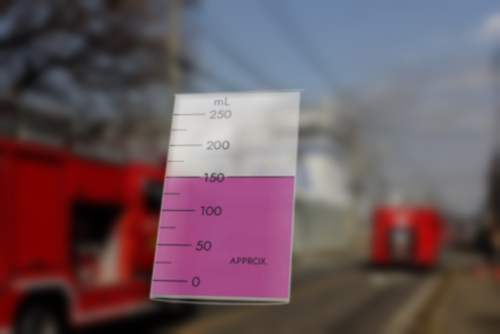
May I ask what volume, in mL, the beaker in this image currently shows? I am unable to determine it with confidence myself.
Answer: 150 mL
